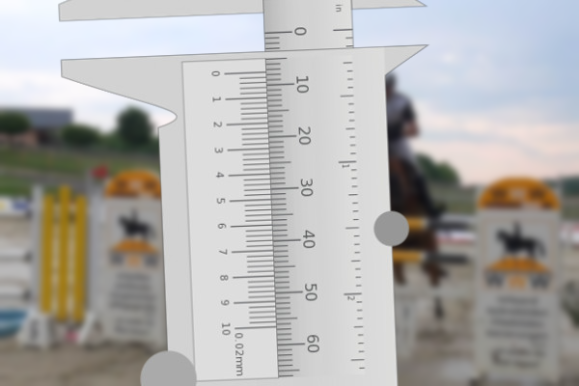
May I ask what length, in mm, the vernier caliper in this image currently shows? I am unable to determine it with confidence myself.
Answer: 7.5 mm
